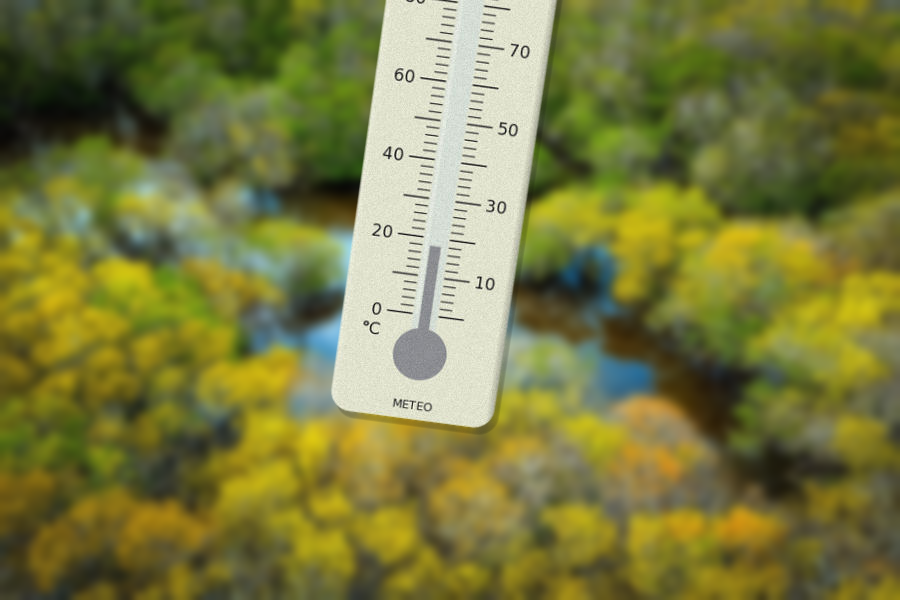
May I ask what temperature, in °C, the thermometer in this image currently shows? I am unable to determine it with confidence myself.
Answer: 18 °C
